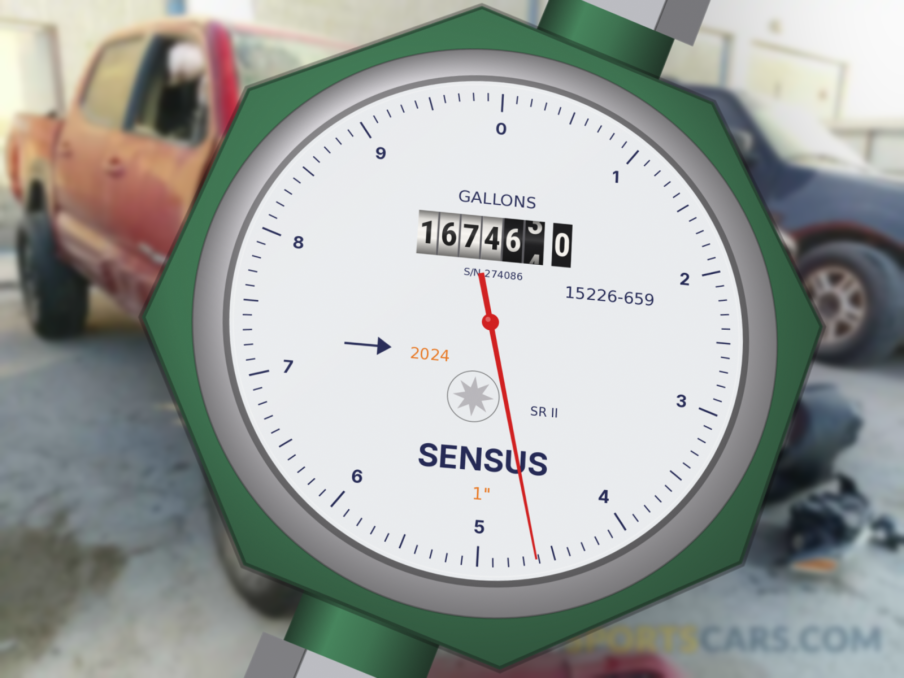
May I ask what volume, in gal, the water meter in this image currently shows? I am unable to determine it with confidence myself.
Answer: 1674634.6 gal
